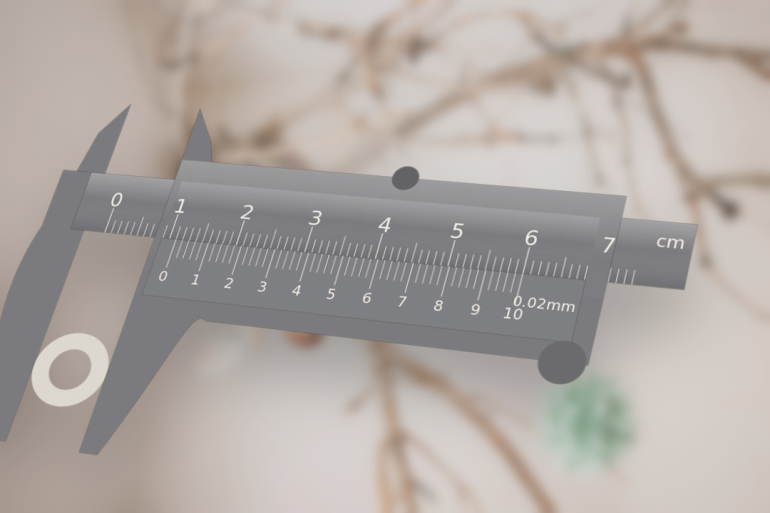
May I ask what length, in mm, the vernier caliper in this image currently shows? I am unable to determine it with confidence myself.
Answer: 11.0 mm
